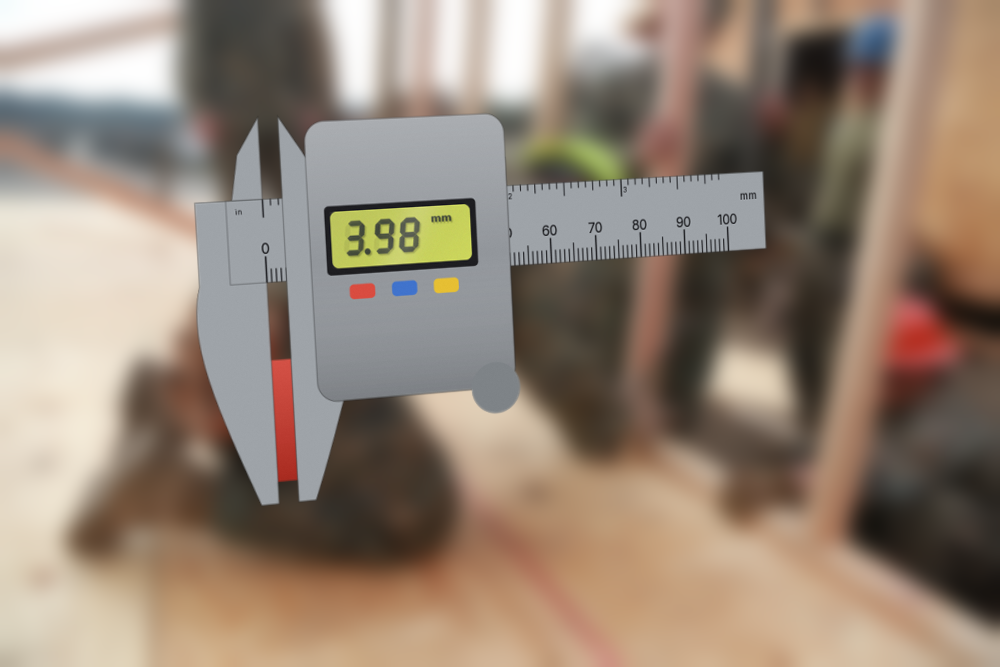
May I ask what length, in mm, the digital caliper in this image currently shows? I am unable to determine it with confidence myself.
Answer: 3.98 mm
